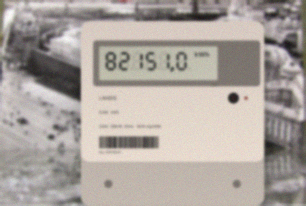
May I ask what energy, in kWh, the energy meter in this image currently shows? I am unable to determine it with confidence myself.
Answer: 82151.0 kWh
